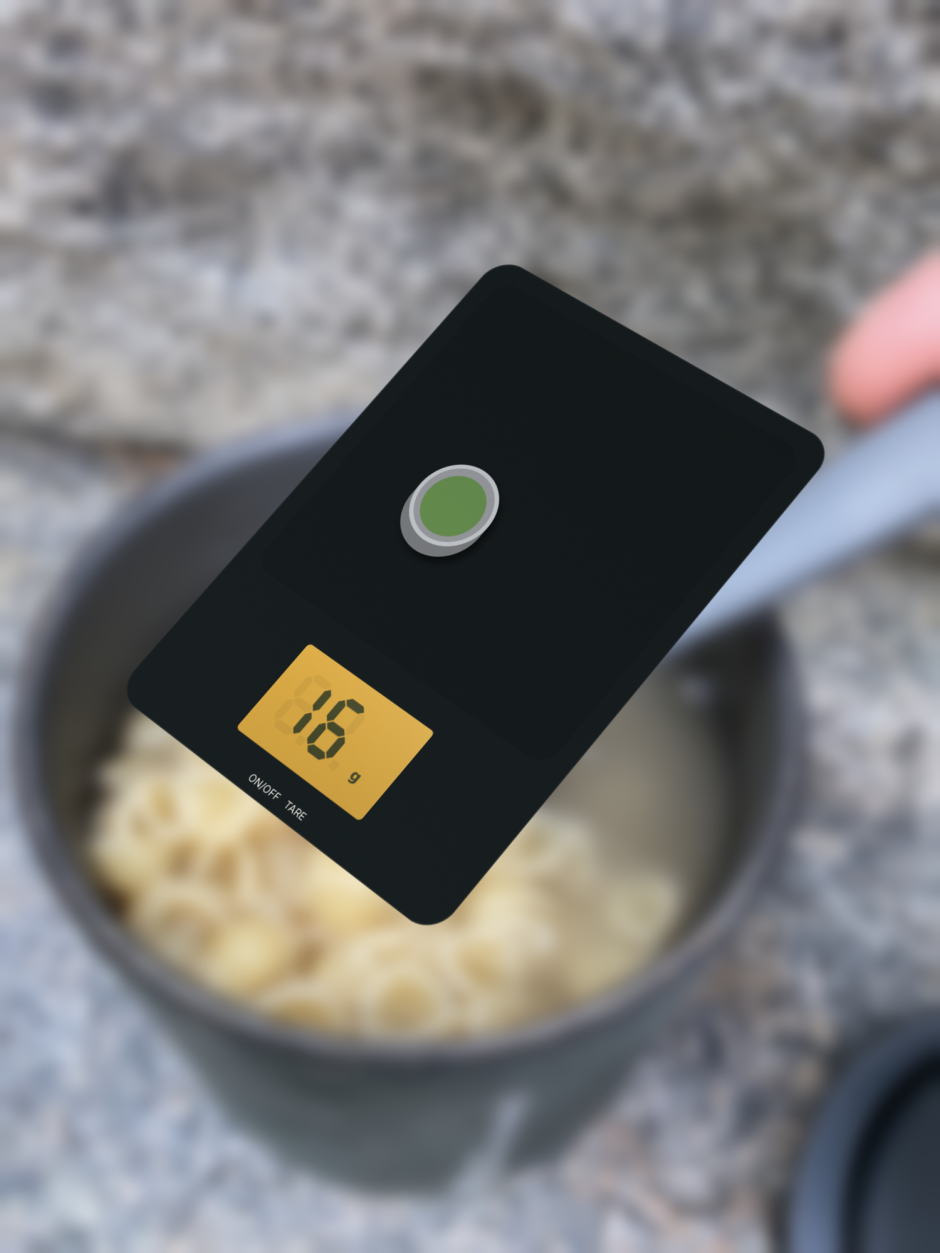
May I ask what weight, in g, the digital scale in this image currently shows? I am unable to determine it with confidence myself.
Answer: 16 g
